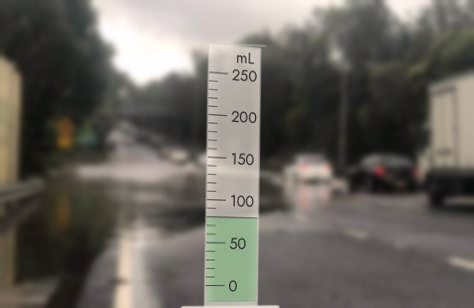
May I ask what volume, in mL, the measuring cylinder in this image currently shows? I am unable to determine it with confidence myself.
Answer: 80 mL
